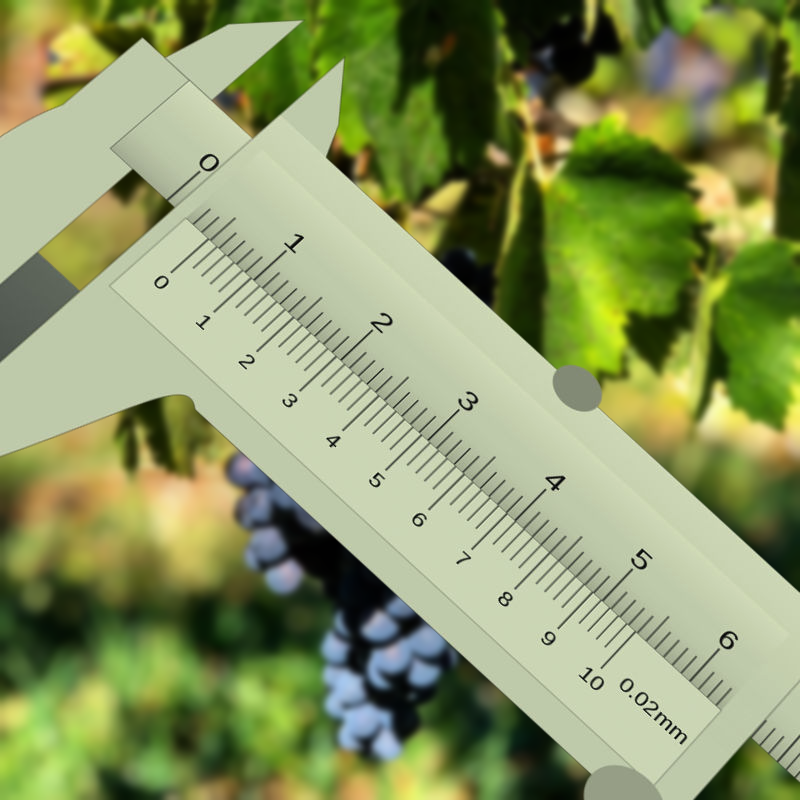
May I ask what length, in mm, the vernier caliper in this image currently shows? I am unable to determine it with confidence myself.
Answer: 4.8 mm
